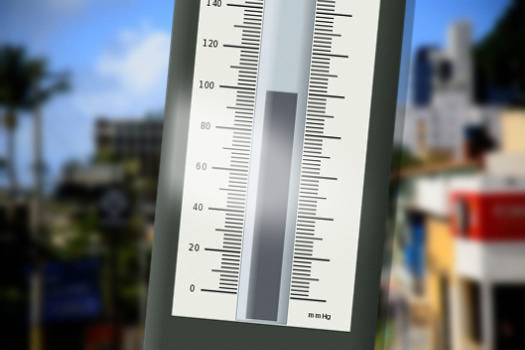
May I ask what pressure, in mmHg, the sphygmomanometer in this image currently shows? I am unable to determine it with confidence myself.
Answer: 100 mmHg
